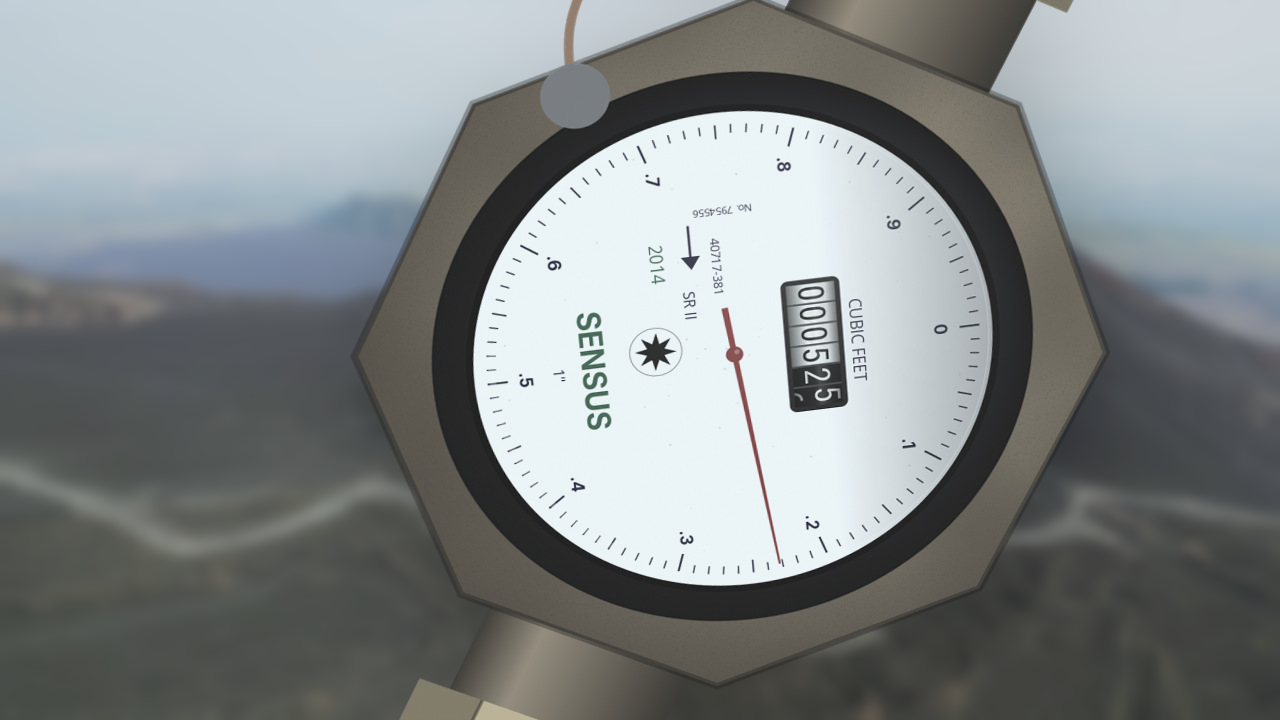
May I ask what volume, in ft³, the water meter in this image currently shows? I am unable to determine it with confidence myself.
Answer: 525.23 ft³
